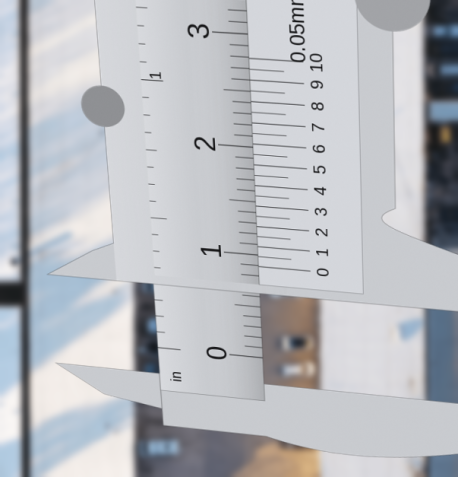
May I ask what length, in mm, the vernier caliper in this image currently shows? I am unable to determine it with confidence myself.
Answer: 8.9 mm
